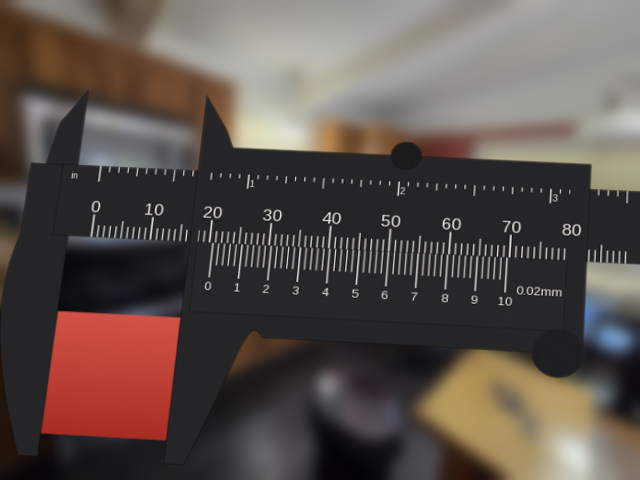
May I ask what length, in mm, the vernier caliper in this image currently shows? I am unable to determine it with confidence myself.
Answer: 20.6 mm
